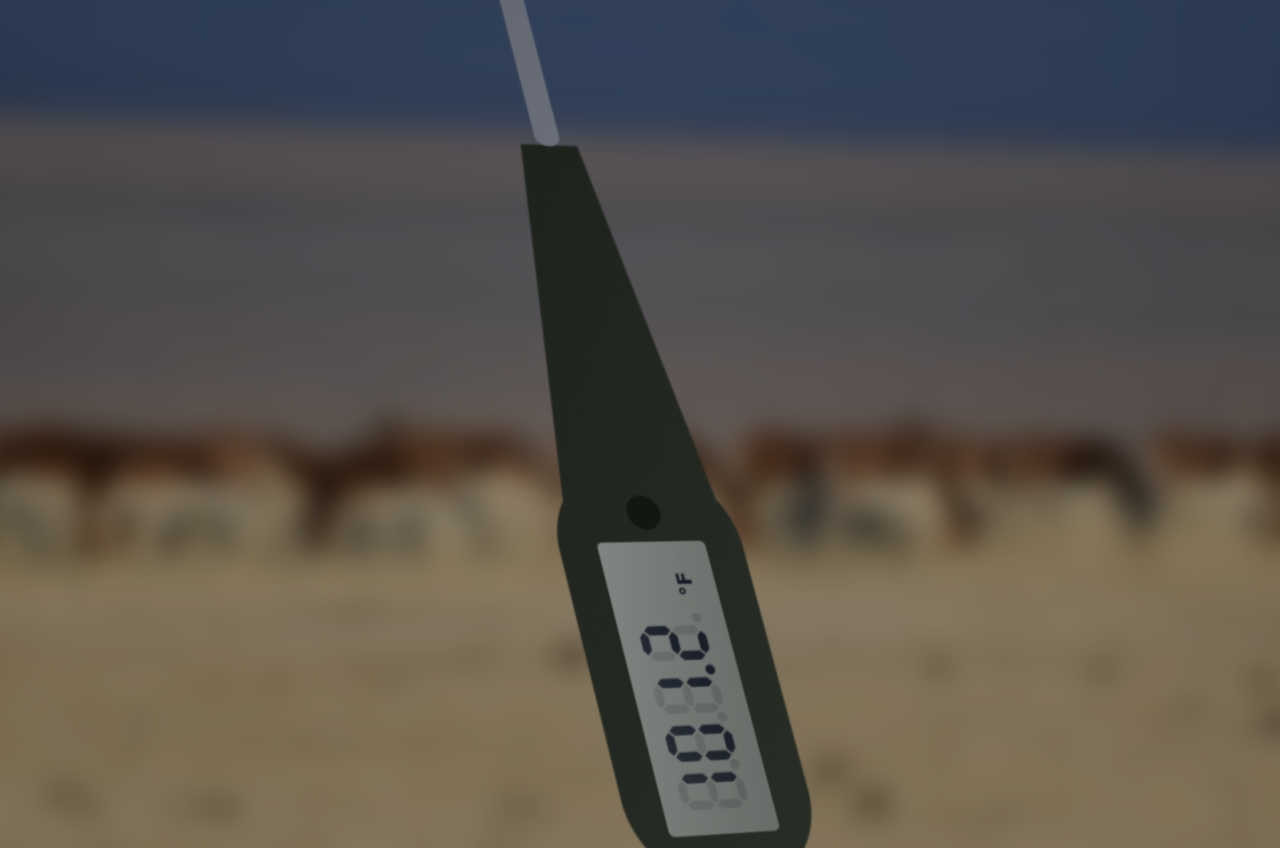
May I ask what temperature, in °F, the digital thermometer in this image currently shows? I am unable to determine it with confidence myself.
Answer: 101.2 °F
